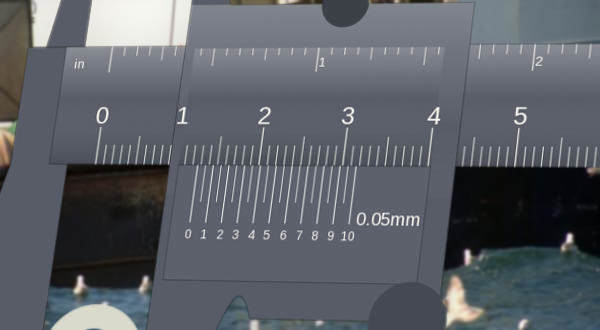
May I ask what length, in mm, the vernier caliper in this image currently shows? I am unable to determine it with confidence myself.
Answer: 12.6 mm
